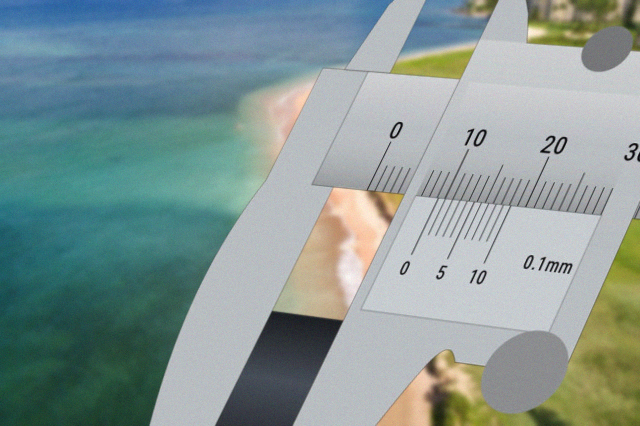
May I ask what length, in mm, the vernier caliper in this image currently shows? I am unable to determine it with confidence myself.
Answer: 9.2 mm
